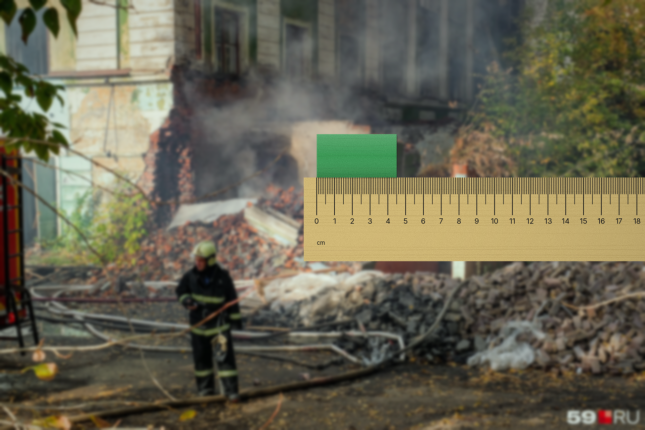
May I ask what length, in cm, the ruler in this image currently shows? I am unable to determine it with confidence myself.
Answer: 4.5 cm
